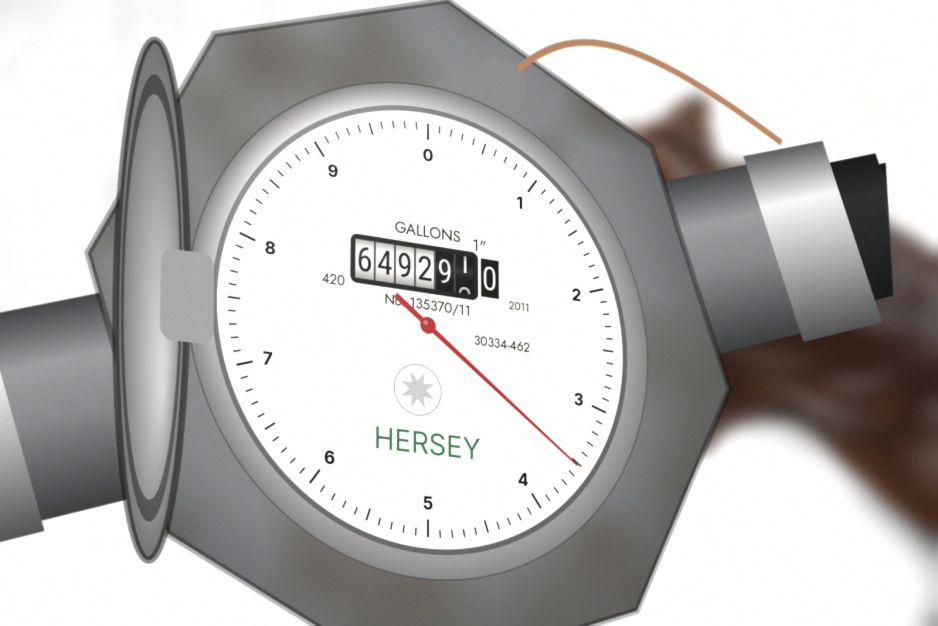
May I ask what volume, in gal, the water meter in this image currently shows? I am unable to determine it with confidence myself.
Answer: 6492913.5 gal
